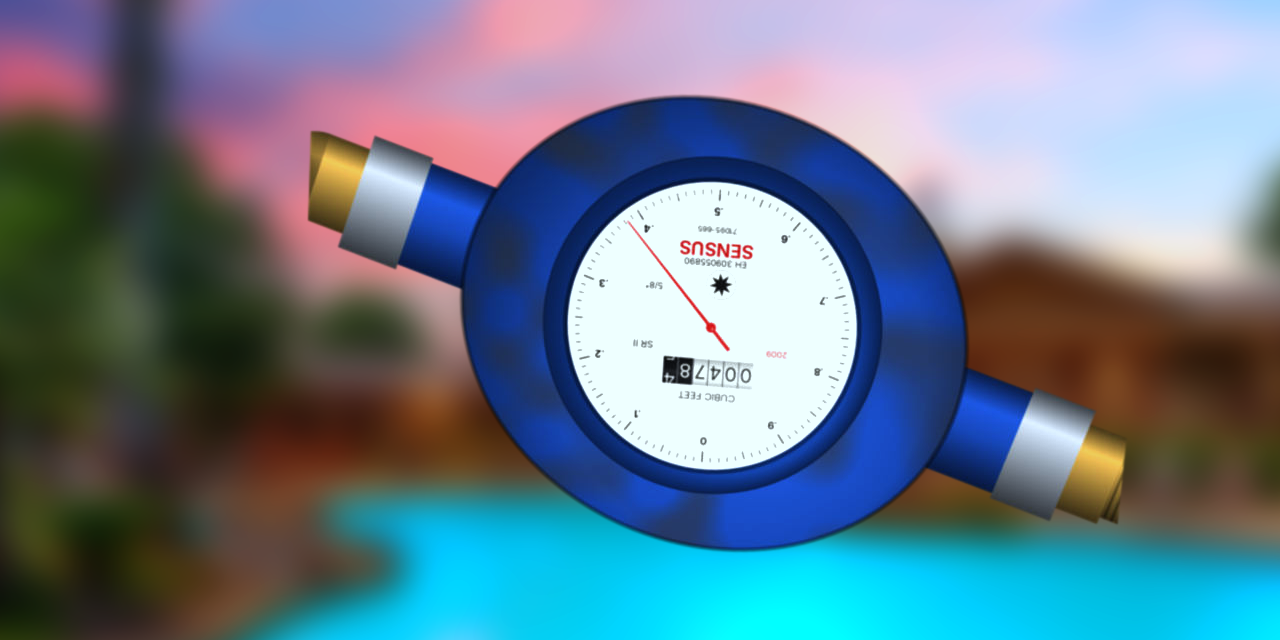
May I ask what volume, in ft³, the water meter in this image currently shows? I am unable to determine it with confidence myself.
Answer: 4784.38 ft³
